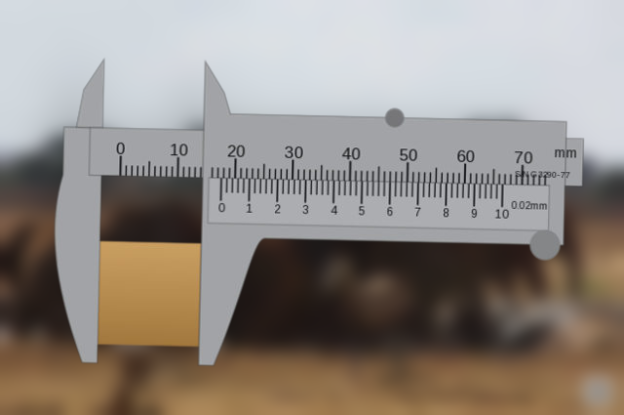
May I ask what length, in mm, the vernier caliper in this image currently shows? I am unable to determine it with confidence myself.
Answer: 17.6 mm
